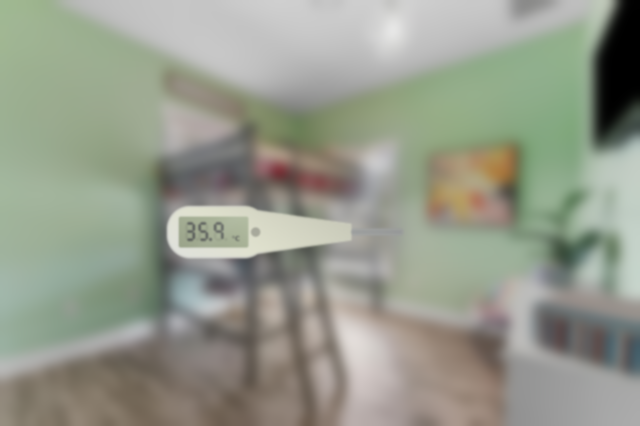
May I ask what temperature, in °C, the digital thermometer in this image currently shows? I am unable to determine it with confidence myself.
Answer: 35.9 °C
